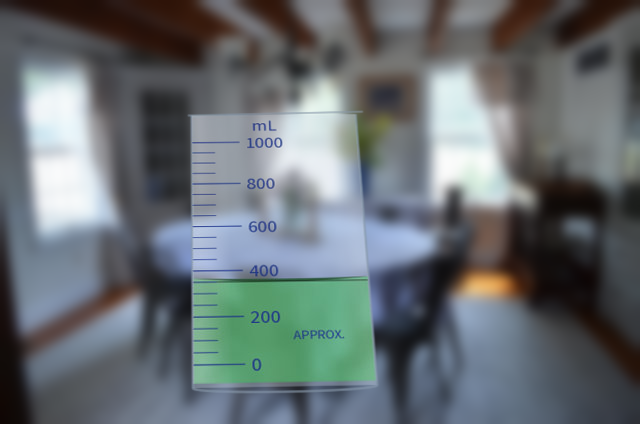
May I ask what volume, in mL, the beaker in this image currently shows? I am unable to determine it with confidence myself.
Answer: 350 mL
